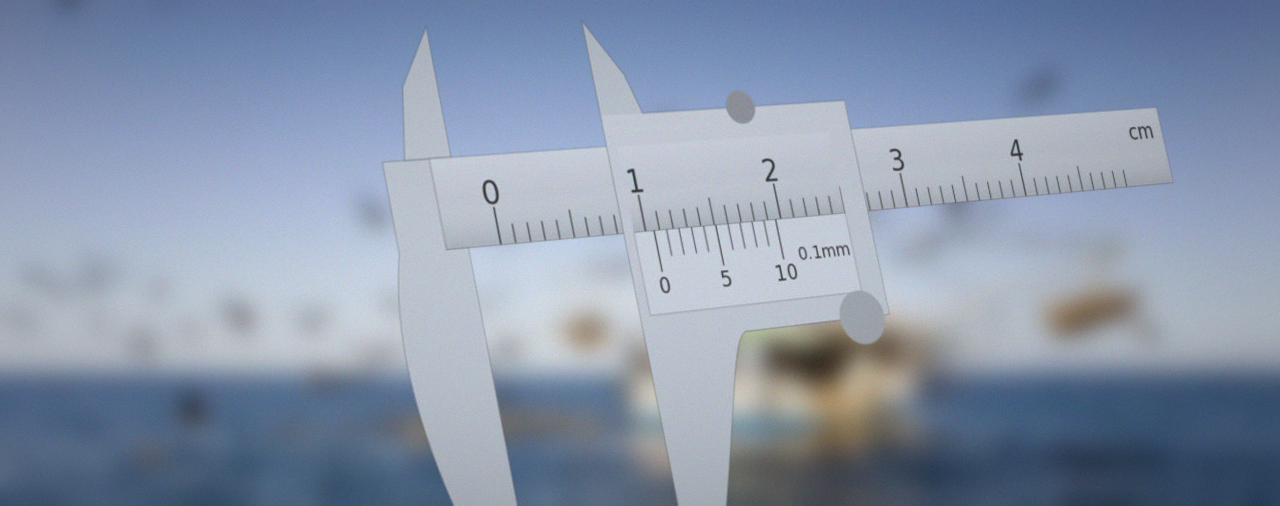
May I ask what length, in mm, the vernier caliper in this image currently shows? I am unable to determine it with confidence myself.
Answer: 10.6 mm
